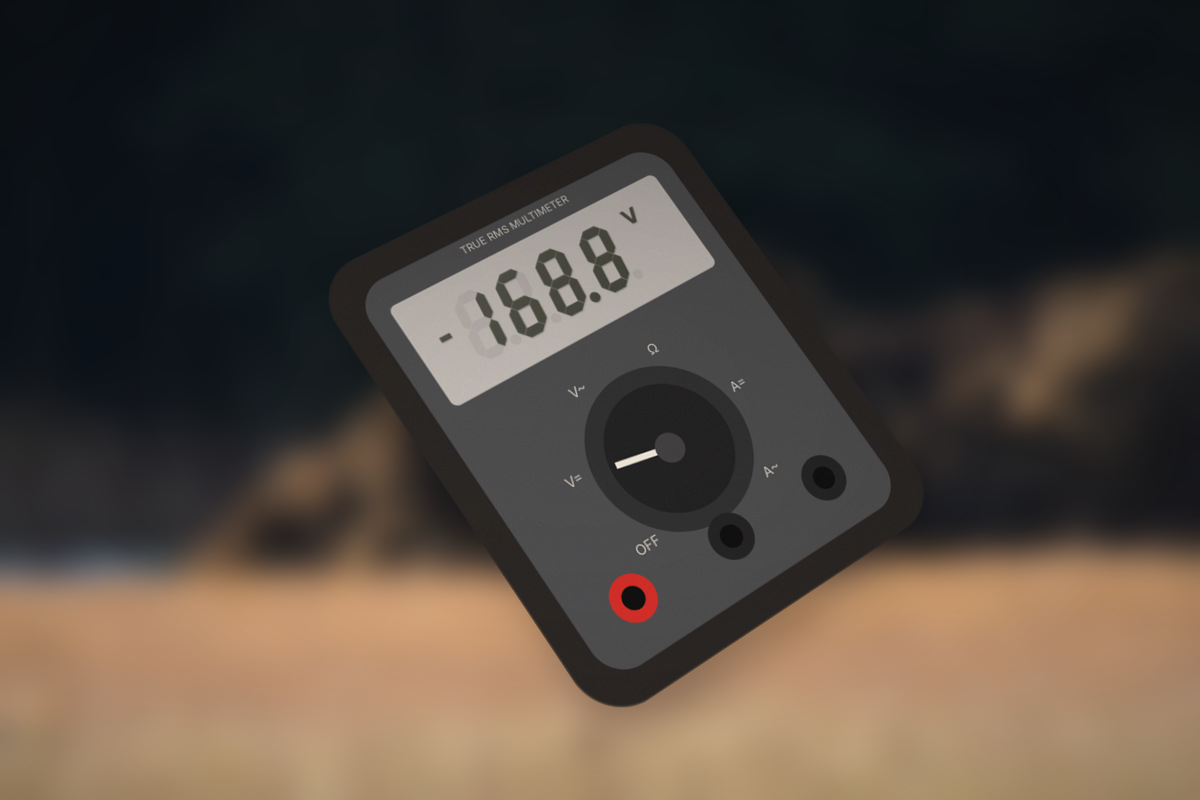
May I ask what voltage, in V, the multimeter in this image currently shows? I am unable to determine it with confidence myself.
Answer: -168.8 V
